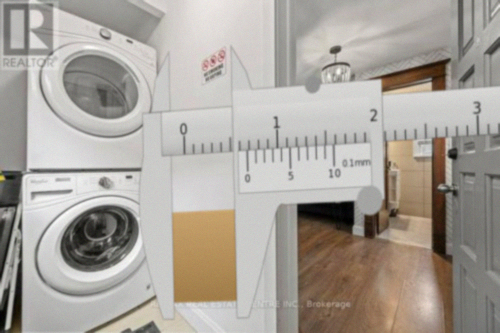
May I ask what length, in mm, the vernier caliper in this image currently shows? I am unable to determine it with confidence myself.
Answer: 6.8 mm
